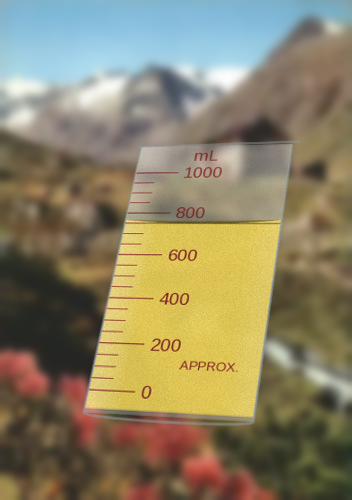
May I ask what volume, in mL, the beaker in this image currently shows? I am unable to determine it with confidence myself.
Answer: 750 mL
